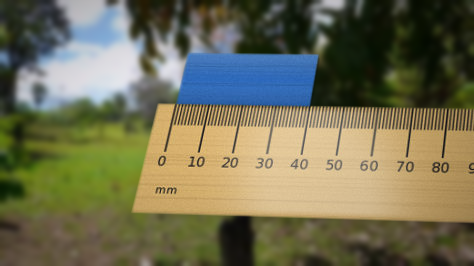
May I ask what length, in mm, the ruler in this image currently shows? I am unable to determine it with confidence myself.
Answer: 40 mm
